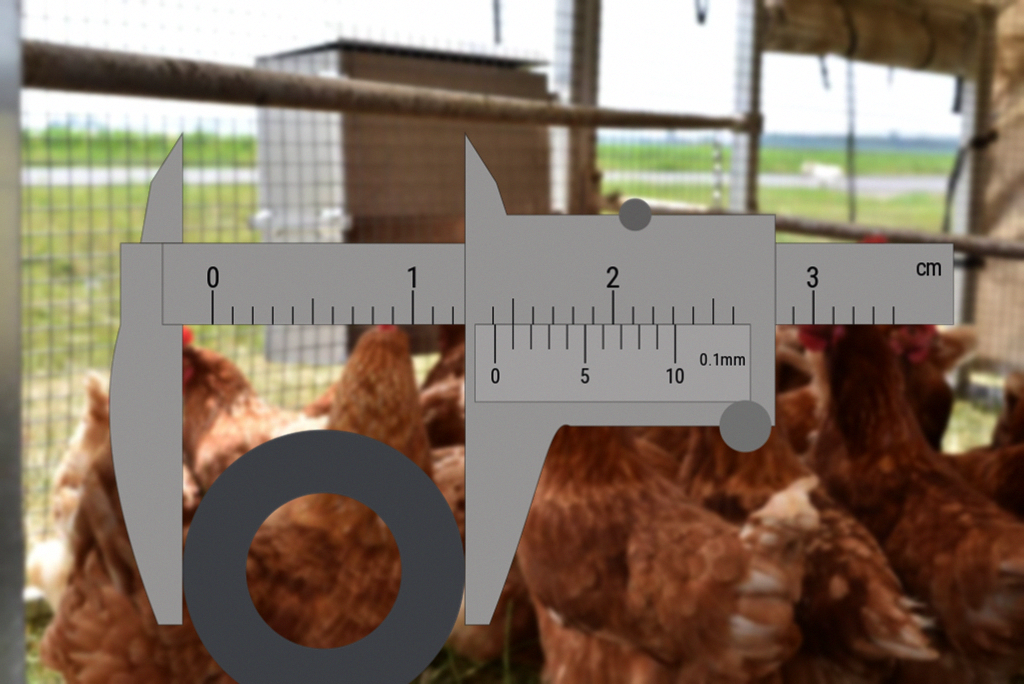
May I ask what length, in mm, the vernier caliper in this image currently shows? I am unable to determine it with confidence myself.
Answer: 14.1 mm
